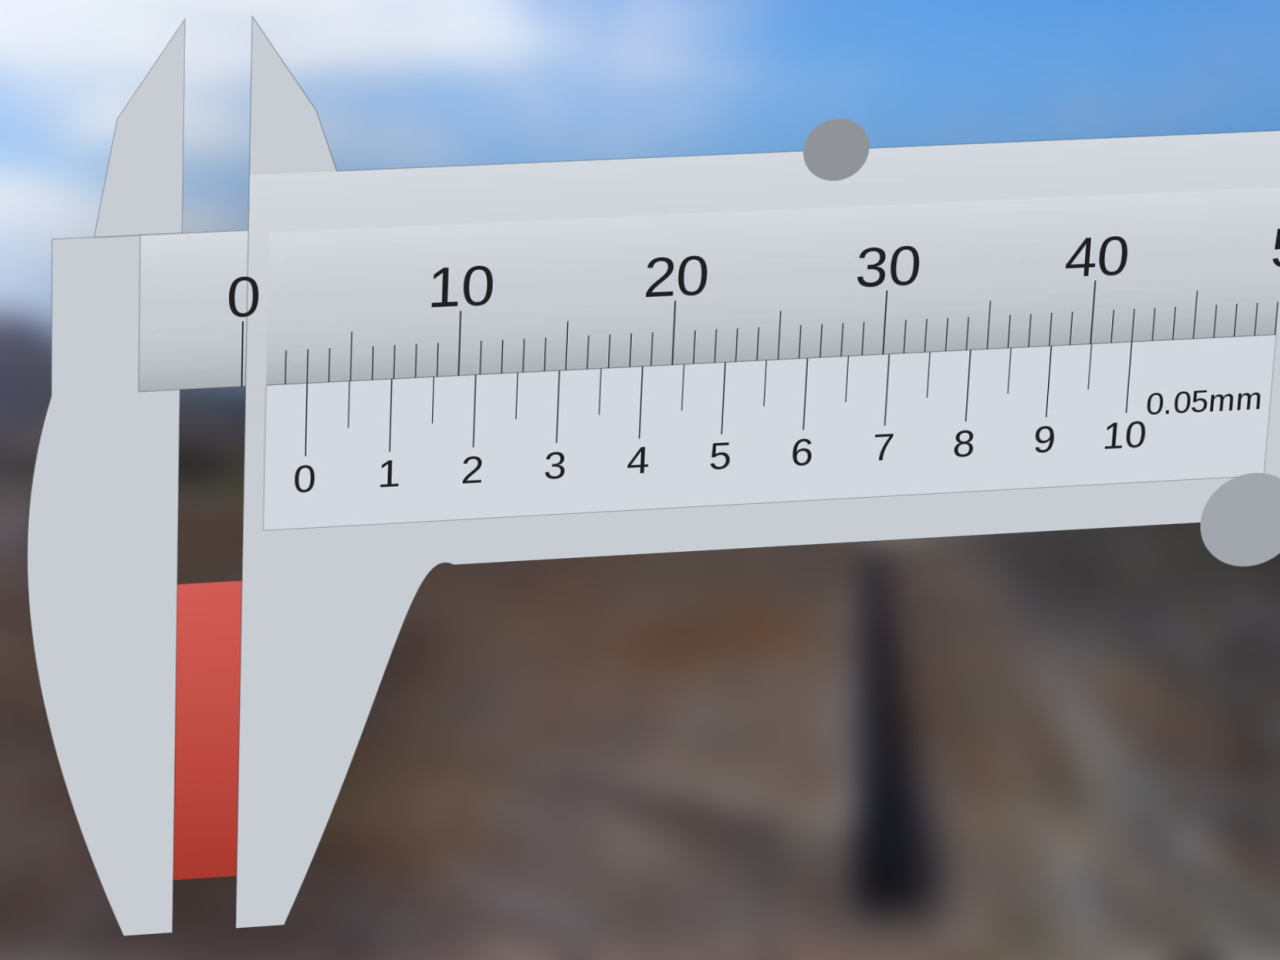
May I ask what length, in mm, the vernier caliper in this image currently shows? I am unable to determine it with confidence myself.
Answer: 3.0 mm
